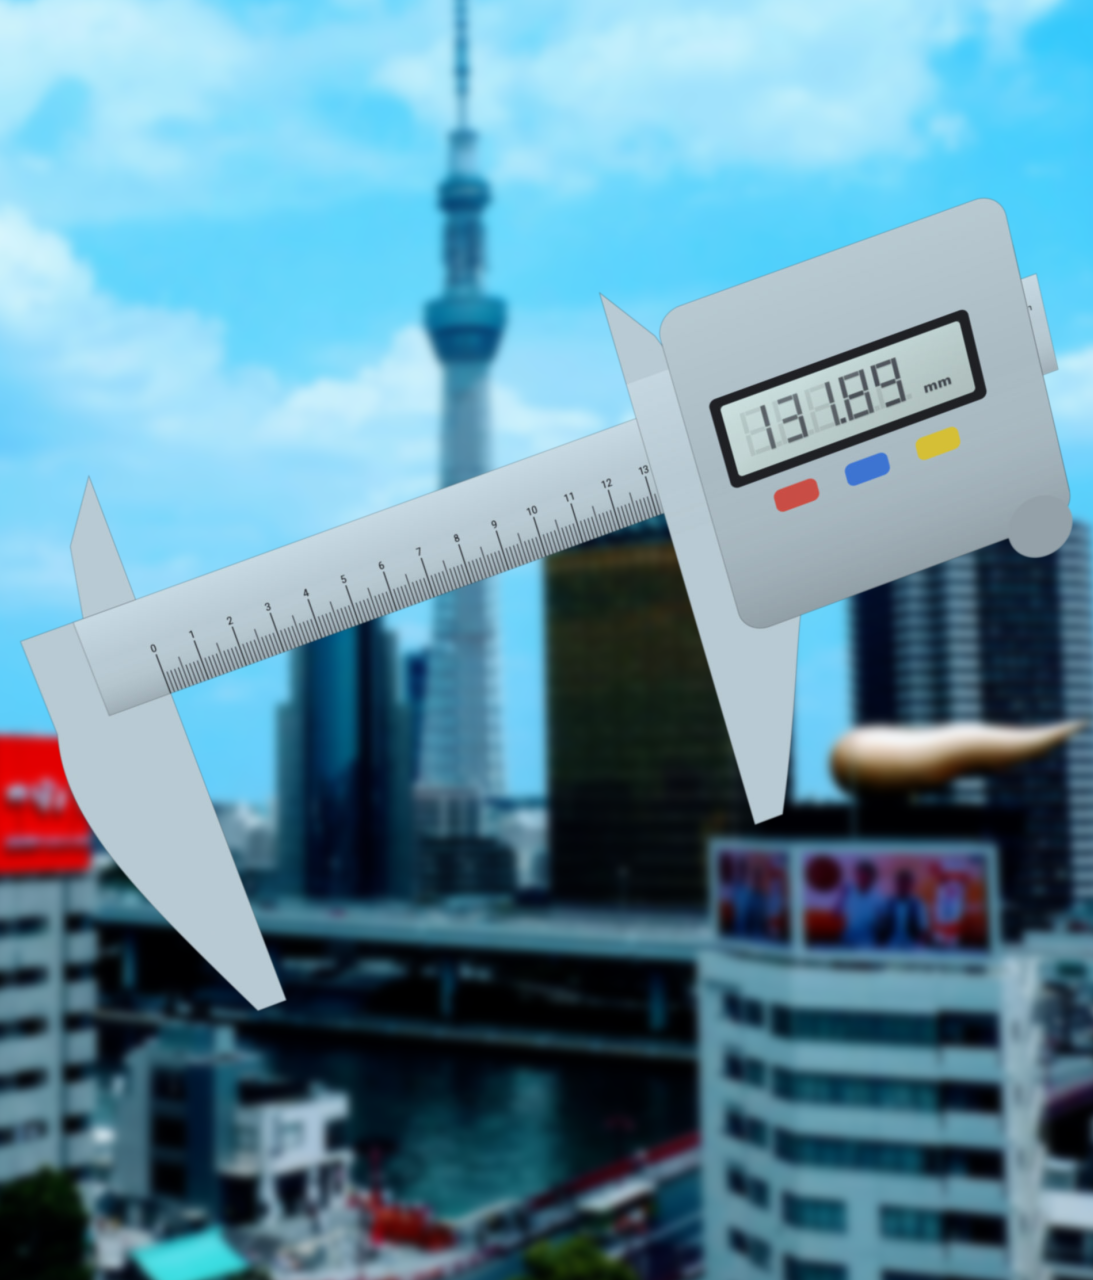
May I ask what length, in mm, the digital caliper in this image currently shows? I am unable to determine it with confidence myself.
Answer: 131.89 mm
